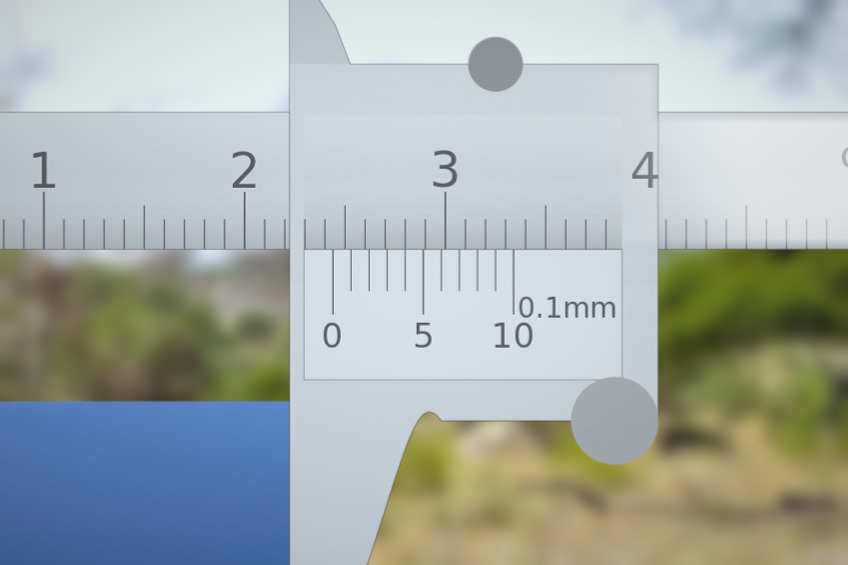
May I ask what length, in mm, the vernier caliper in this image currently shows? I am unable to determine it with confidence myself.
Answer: 24.4 mm
